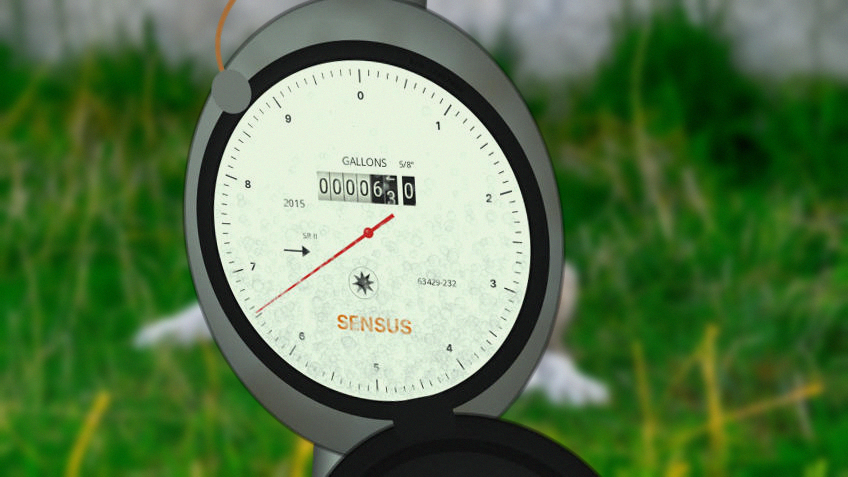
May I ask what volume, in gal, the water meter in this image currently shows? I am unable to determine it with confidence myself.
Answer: 626.5 gal
